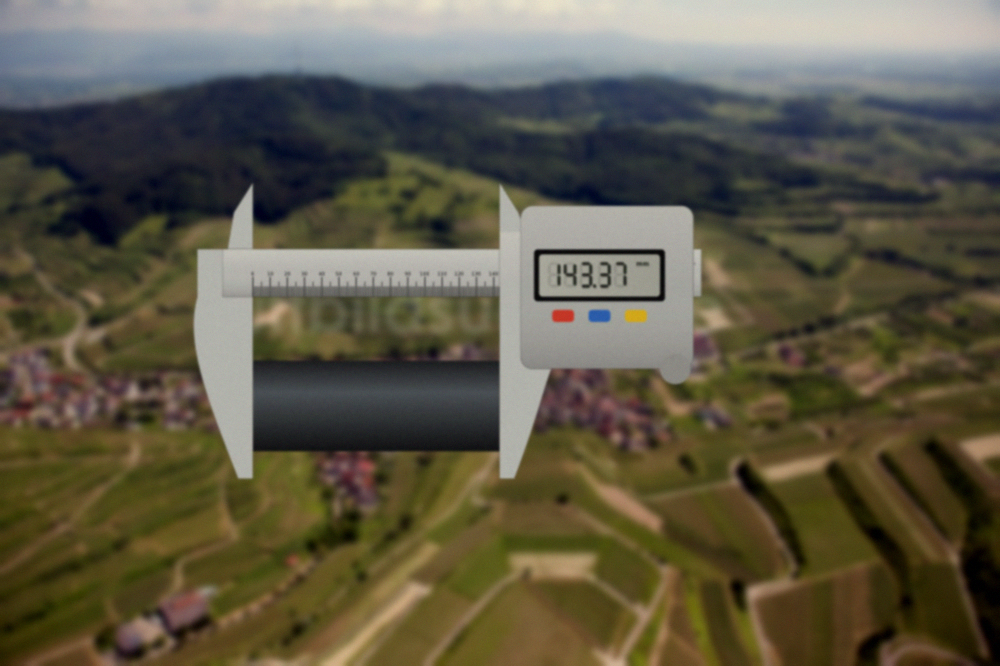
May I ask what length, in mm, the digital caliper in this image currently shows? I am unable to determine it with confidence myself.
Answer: 143.37 mm
